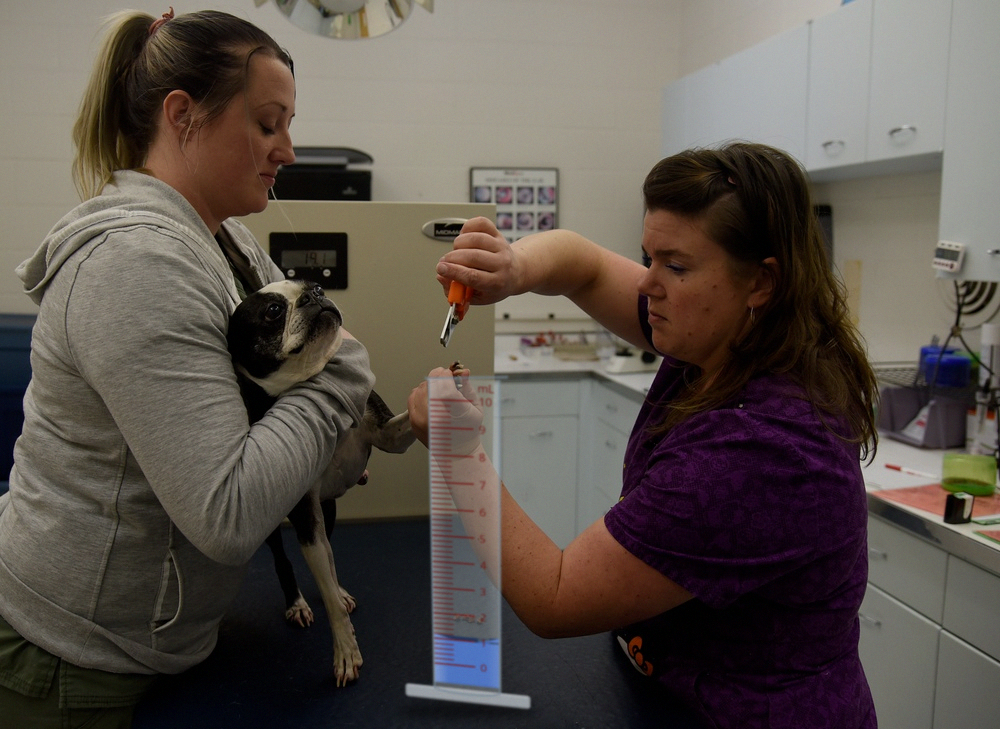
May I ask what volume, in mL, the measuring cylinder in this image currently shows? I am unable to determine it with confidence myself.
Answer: 1 mL
